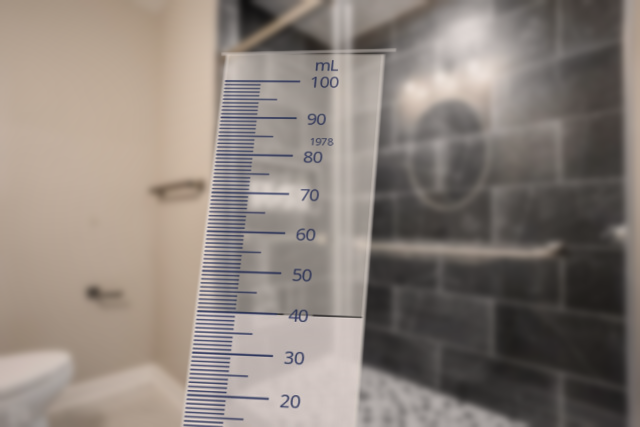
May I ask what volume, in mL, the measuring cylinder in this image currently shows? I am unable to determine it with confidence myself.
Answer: 40 mL
